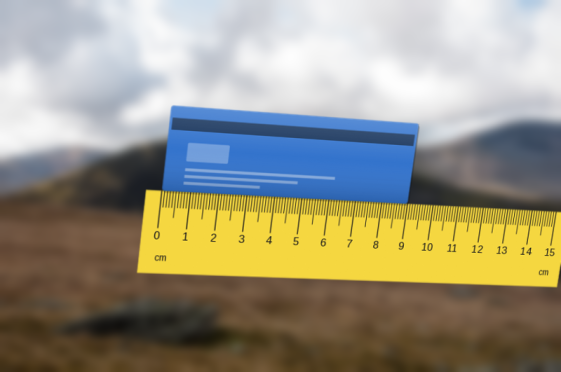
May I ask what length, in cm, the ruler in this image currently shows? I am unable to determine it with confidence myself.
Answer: 9 cm
